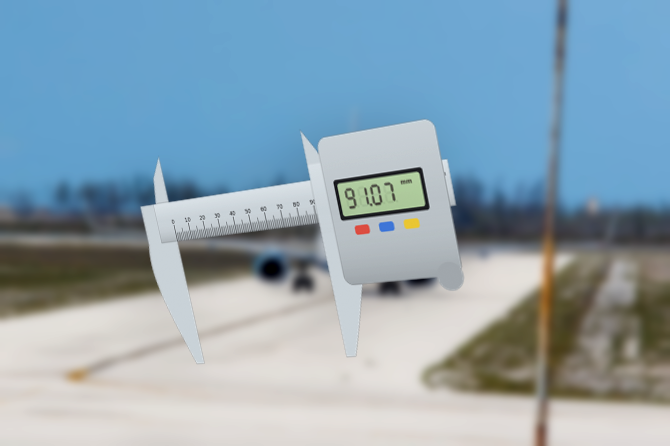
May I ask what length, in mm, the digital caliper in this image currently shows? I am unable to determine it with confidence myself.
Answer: 91.07 mm
